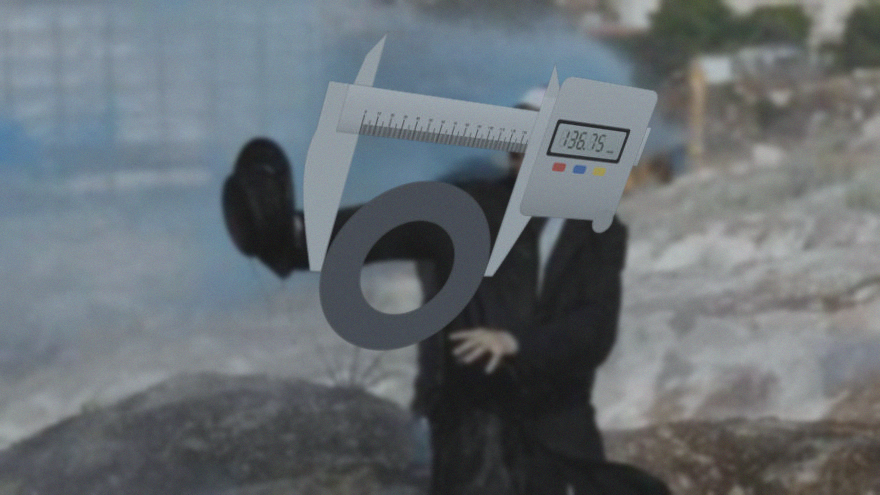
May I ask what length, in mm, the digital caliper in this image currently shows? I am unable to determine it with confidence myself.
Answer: 136.75 mm
